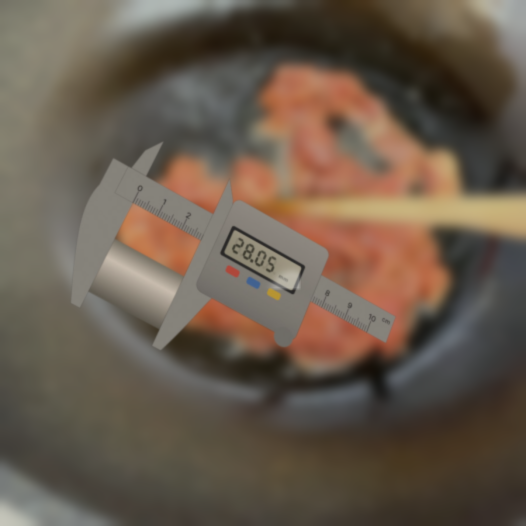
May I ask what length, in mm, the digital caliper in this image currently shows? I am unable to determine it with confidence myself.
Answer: 28.05 mm
